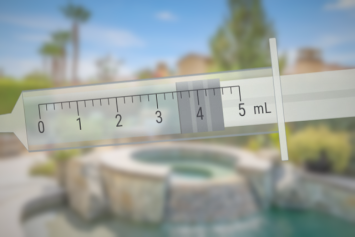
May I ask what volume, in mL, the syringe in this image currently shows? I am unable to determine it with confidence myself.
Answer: 3.5 mL
